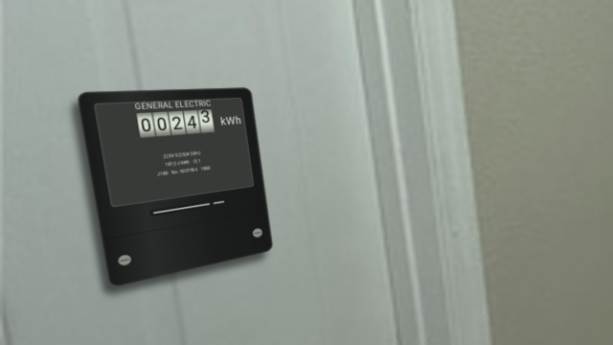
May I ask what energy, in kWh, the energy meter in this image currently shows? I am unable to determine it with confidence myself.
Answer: 243 kWh
